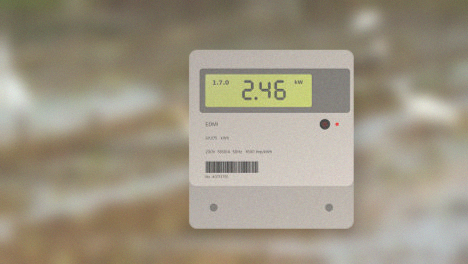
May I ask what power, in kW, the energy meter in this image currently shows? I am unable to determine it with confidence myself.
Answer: 2.46 kW
